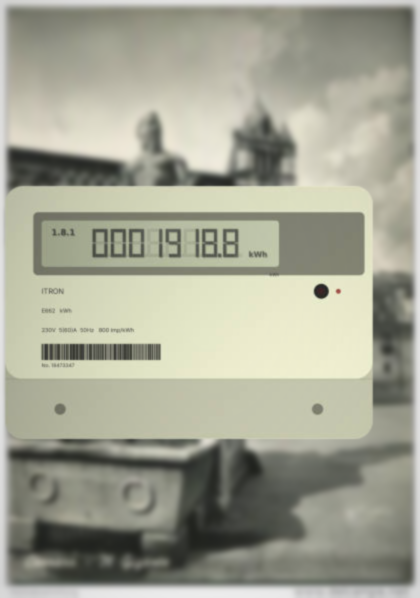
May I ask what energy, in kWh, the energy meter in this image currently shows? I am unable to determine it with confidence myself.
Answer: 1918.8 kWh
